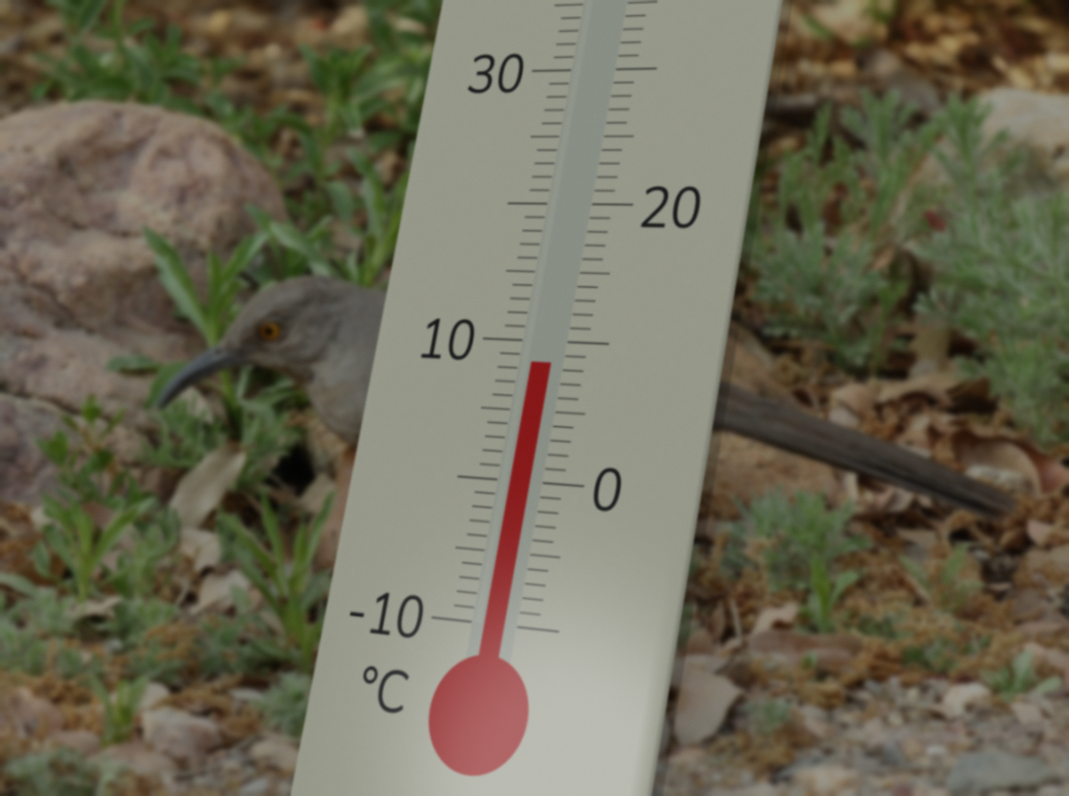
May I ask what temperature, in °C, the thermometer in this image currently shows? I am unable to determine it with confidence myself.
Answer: 8.5 °C
